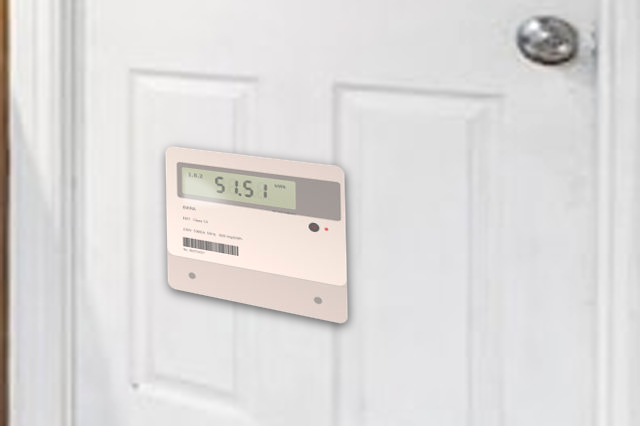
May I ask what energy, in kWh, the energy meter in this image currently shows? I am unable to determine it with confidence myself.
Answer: 51.51 kWh
